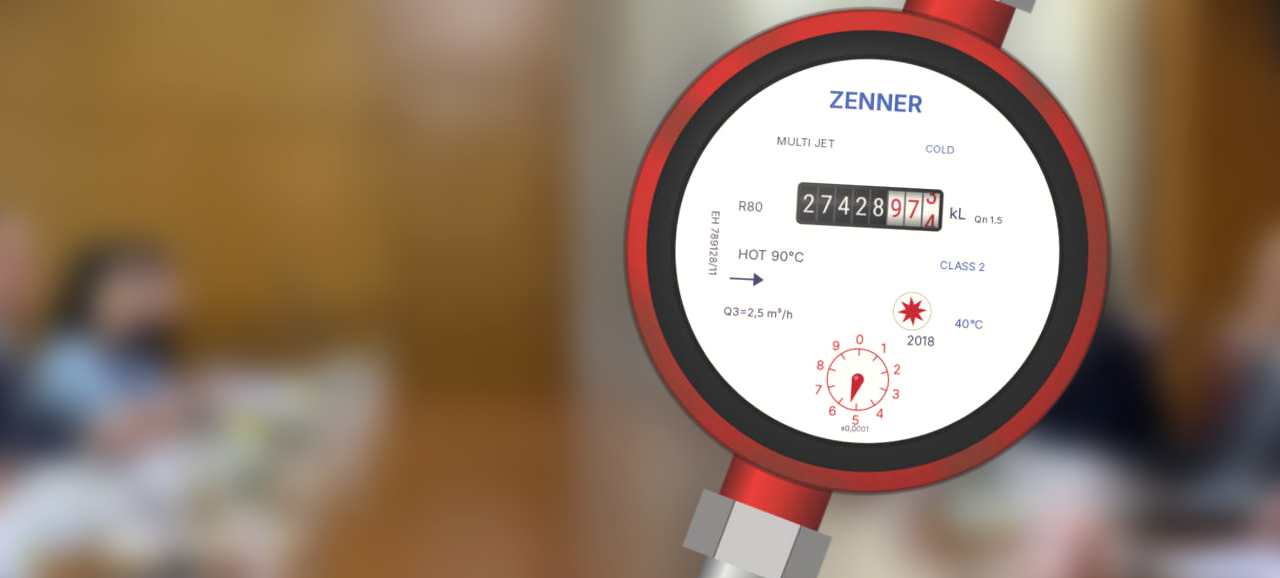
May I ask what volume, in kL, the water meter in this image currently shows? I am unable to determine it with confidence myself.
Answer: 27428.9735 kL
